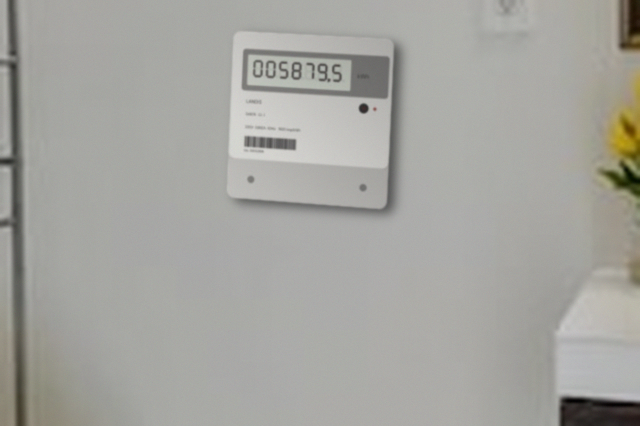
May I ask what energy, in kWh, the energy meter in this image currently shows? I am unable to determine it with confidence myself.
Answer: 5879.5 kWh
